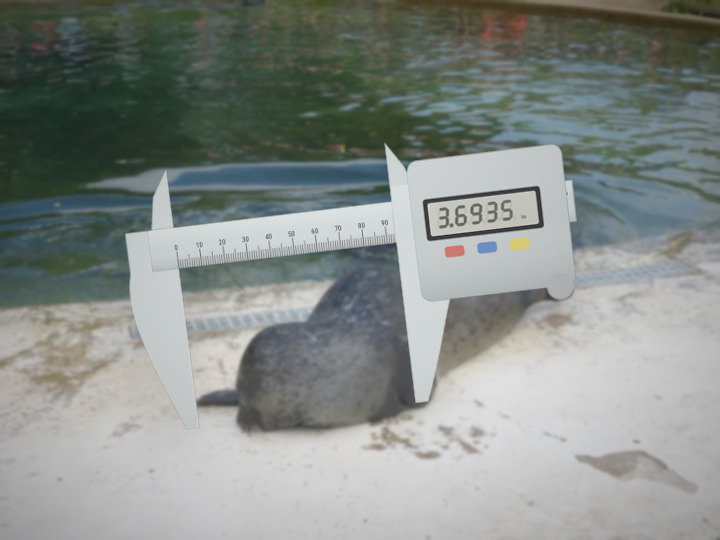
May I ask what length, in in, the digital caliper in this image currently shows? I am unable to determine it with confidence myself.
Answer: 3.6935 in
